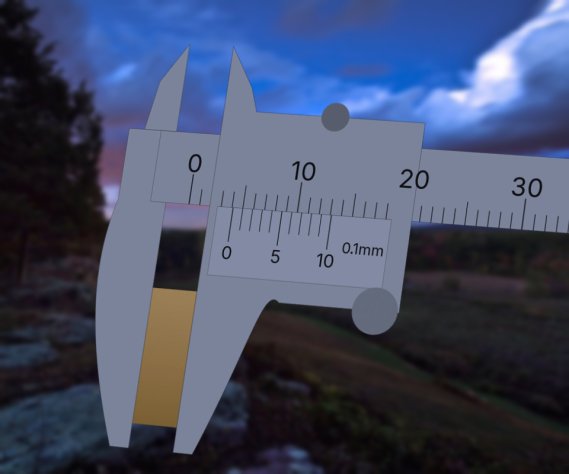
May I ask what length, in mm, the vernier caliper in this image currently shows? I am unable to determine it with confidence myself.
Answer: 4.1 mm
